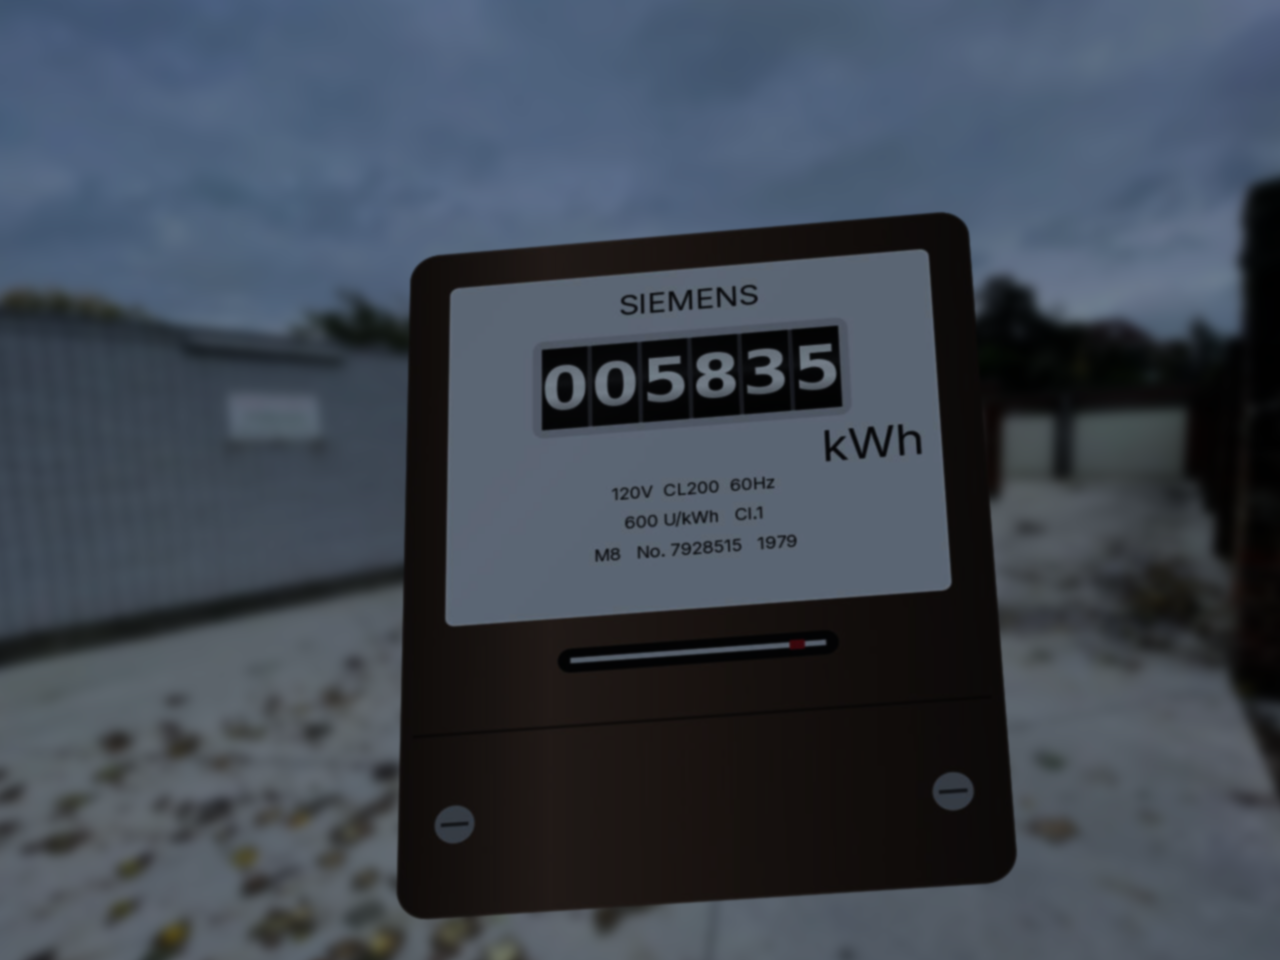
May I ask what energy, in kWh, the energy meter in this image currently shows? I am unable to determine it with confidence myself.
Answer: 5835 kWh
